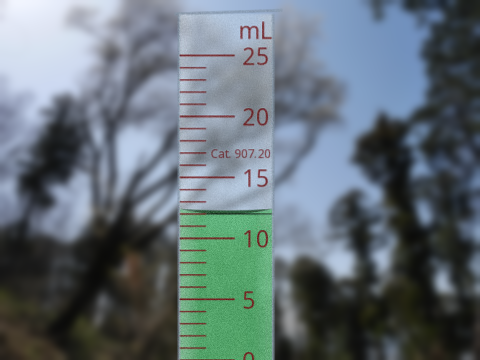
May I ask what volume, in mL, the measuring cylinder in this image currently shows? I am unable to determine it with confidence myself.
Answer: 12 mL
